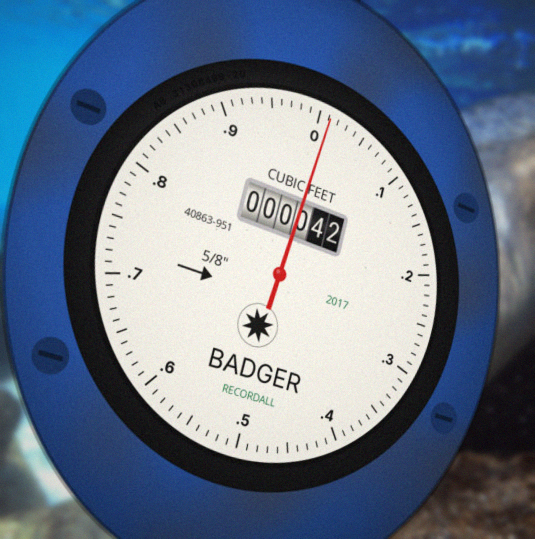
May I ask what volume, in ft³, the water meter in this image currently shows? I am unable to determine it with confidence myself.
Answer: 42.01 ft³
